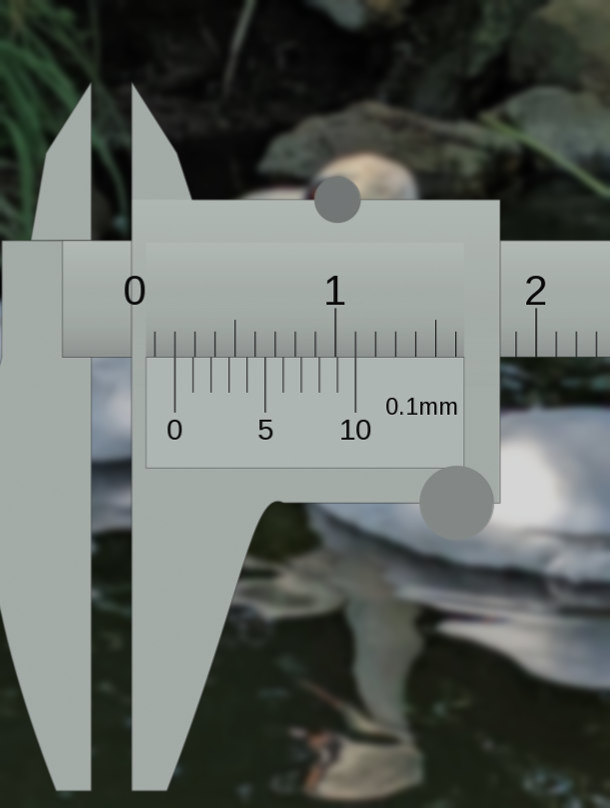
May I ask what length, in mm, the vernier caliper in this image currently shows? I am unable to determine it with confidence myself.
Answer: 2.0 mm
